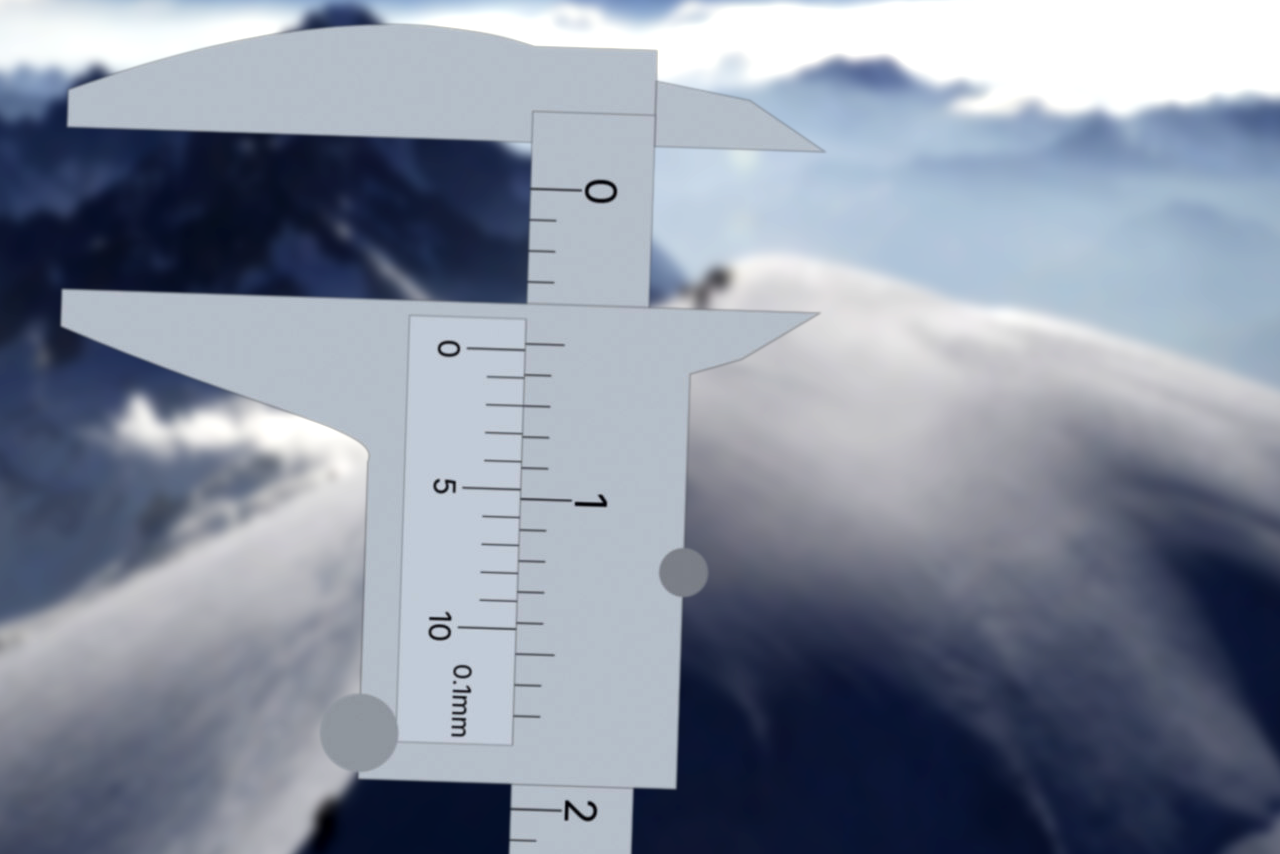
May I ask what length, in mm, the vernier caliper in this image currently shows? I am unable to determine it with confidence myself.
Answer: 5.2 mm
